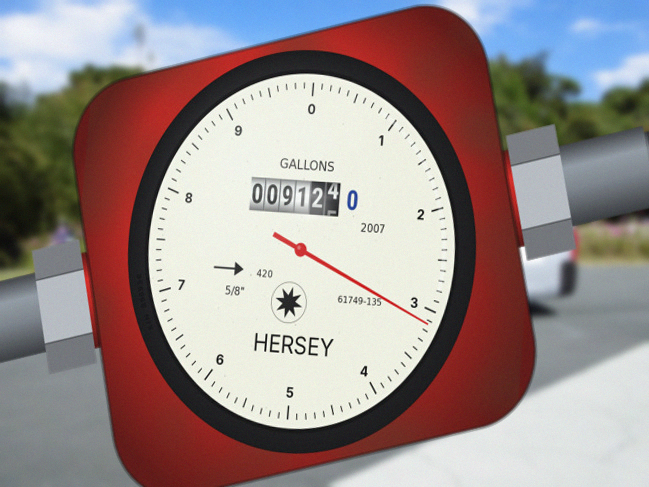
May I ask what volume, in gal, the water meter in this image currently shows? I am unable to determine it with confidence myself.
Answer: 91243.1 gal
